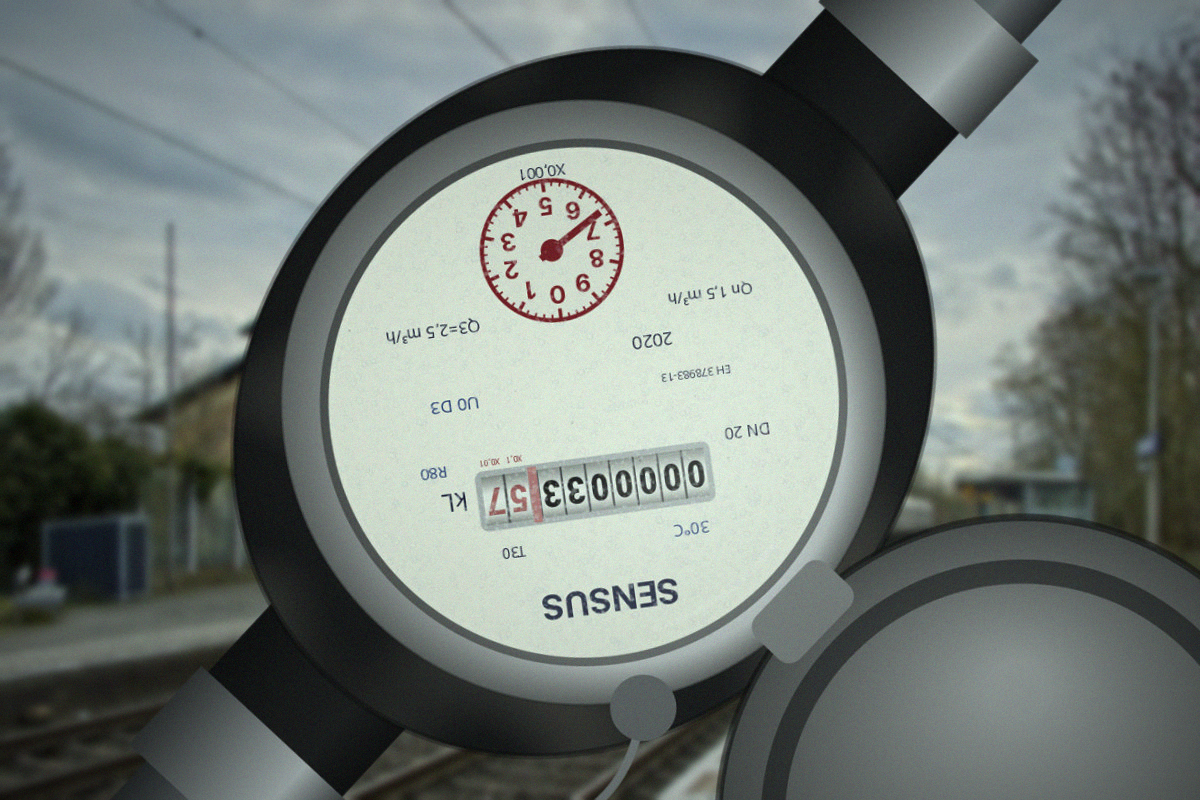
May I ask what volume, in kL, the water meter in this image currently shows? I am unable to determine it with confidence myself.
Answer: 33.576 kL
